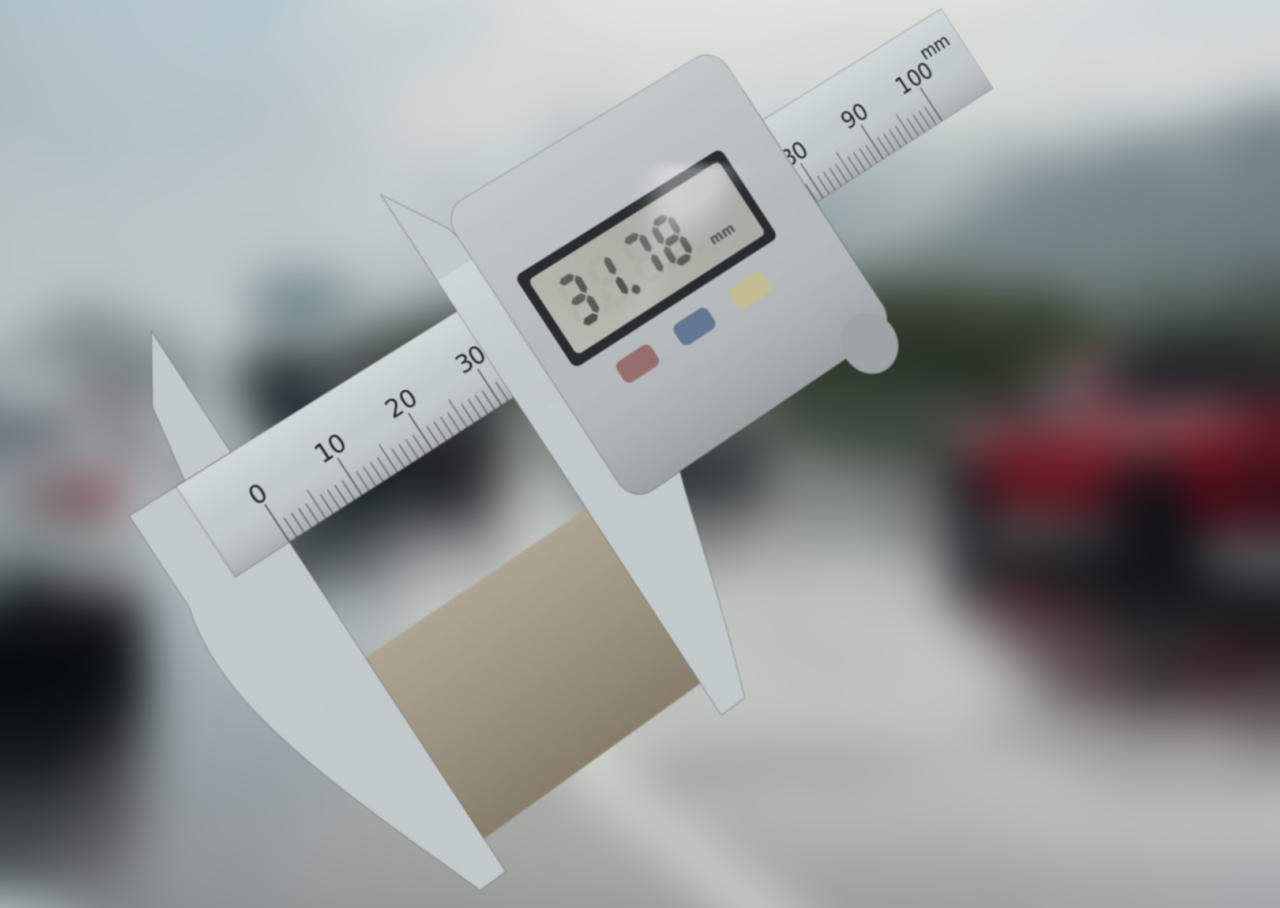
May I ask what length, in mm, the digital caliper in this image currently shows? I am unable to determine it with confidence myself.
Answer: 31.78 mm
